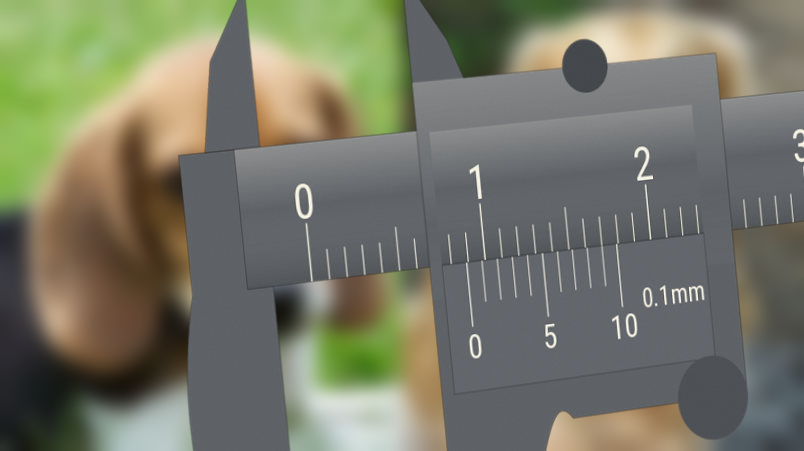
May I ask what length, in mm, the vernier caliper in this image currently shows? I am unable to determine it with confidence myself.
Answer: 8.9 mm
